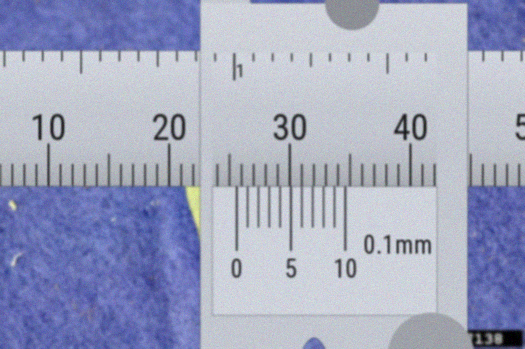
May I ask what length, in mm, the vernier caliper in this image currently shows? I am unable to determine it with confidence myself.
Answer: 25.6 mm
